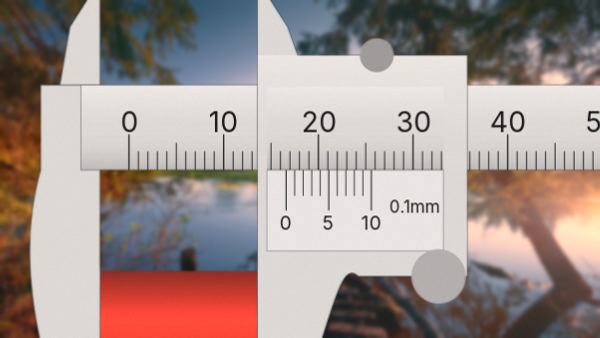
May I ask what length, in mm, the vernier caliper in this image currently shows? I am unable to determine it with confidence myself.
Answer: 16.6 mm
